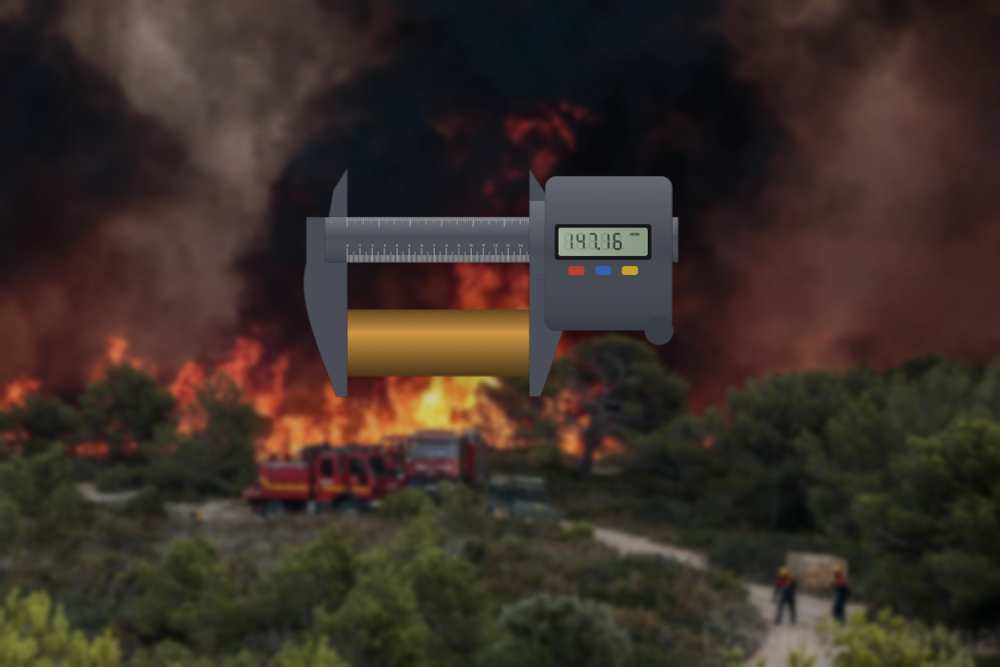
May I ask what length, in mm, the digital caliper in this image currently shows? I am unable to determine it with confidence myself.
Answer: 147.16 mm
